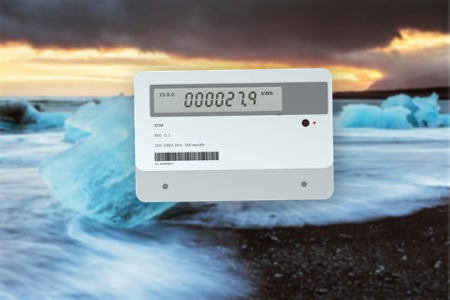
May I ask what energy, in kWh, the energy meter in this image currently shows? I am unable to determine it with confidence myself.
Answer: 27.9 kWh
